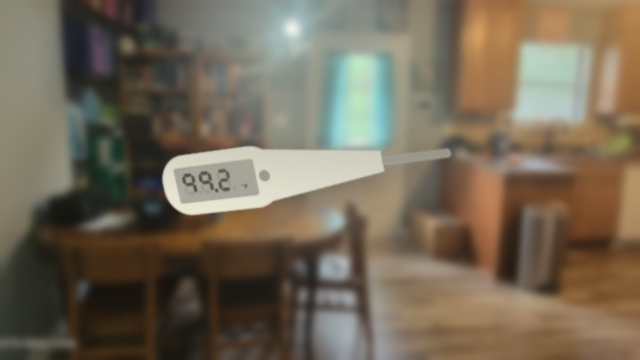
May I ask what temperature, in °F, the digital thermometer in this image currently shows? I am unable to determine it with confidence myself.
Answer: 99.2 °F
